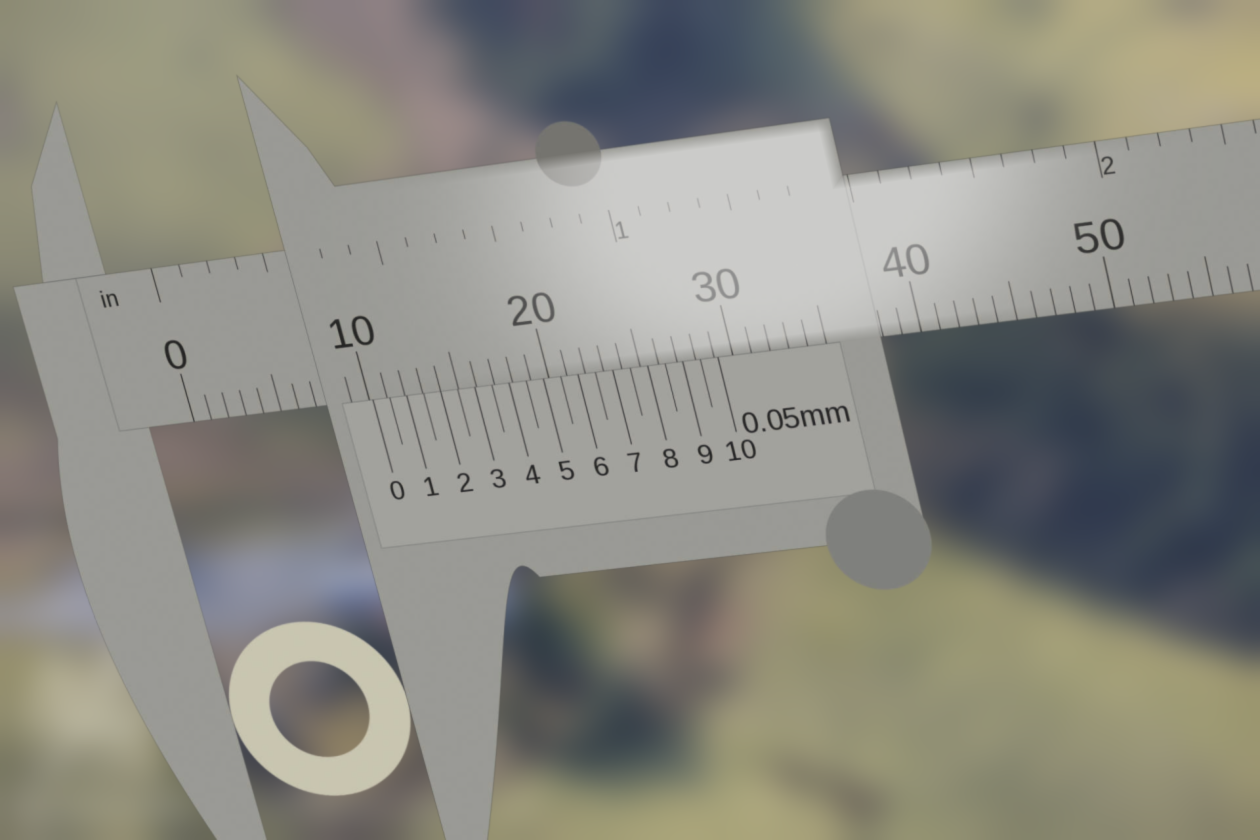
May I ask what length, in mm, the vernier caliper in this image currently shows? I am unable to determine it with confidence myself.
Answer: 10.2 mm
